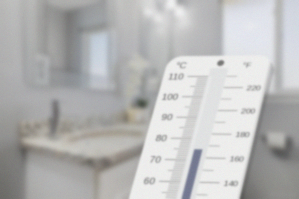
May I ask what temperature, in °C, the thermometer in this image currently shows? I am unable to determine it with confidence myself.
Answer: 75 °C
